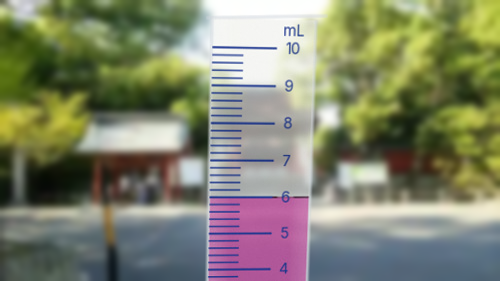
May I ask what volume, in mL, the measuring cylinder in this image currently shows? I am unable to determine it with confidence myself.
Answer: 6 mL
